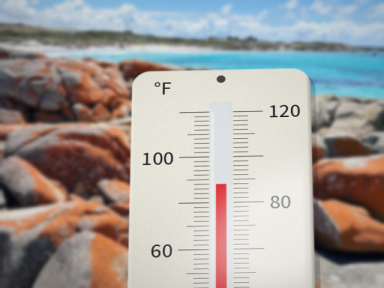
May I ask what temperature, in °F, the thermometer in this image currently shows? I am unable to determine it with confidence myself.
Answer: 88 °F
